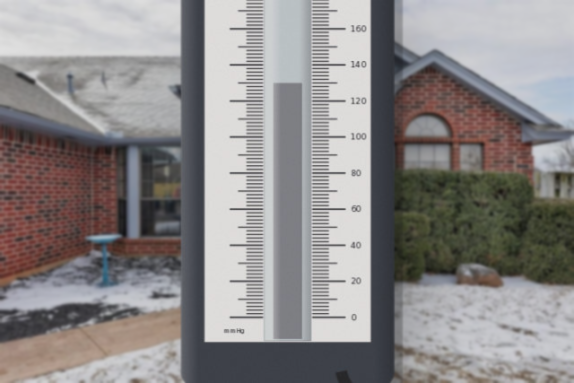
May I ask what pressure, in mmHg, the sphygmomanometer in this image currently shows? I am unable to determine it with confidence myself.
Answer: 130 mmHg
